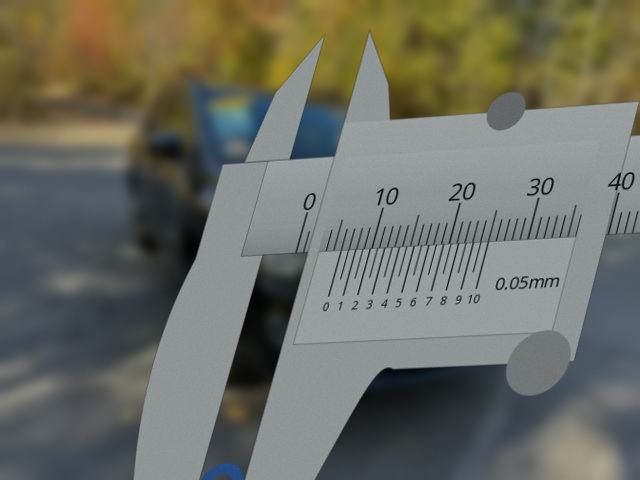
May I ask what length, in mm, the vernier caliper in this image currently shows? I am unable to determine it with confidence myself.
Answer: 6.0 mm
